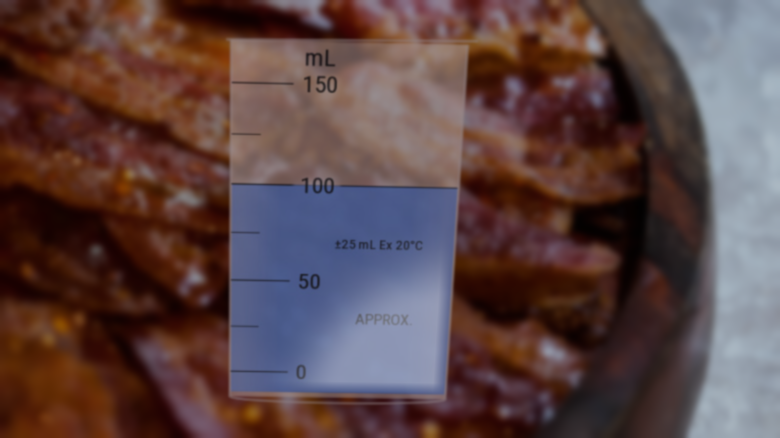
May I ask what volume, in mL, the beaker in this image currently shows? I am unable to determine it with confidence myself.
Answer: 100 mL
